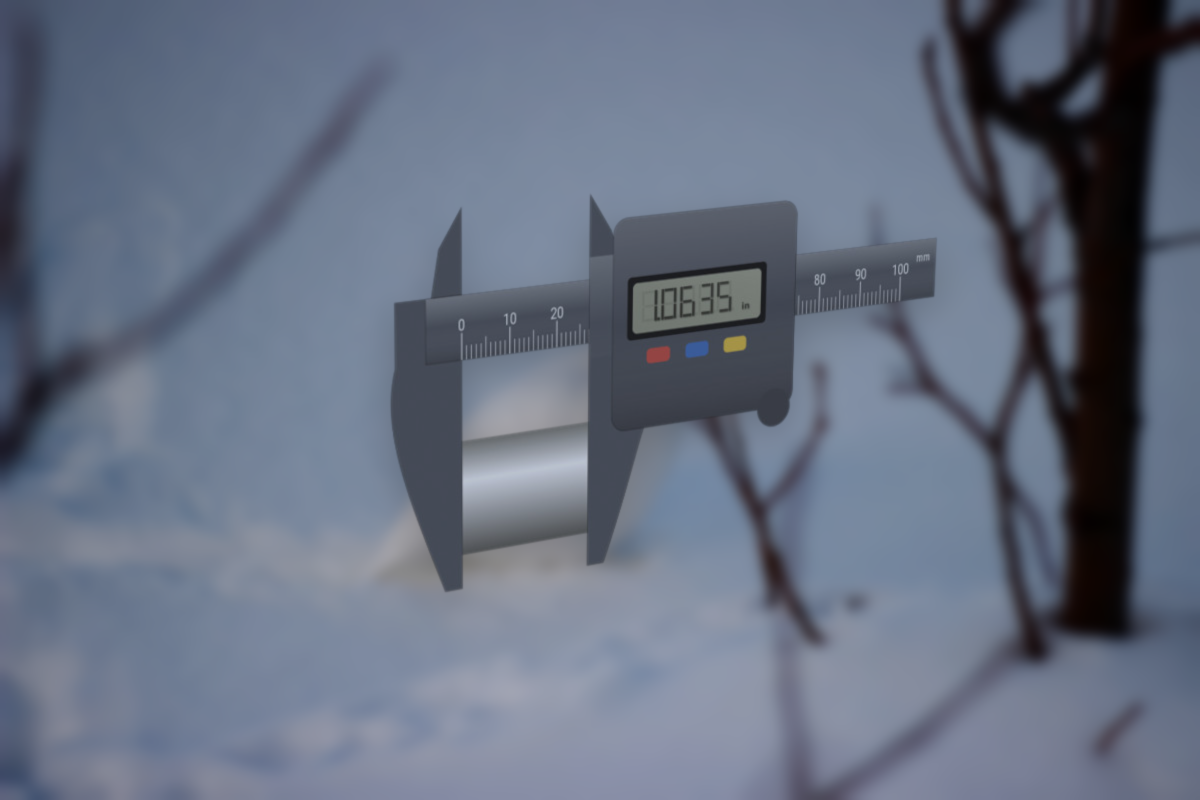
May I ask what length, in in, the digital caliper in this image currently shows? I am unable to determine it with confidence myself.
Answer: 1.0635 in
